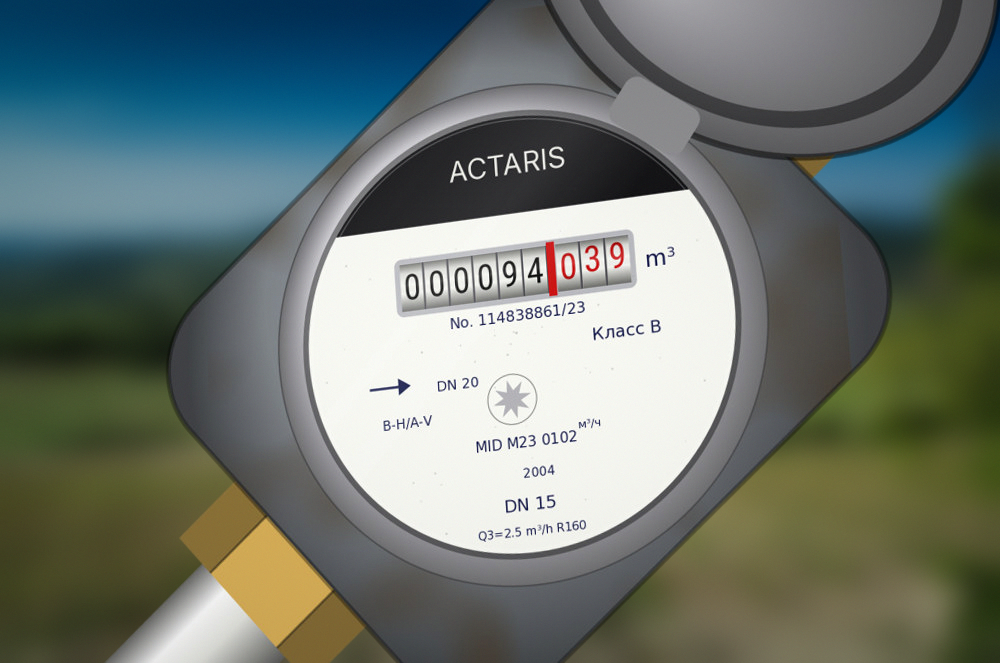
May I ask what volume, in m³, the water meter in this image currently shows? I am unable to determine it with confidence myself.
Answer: 94.039 m³
